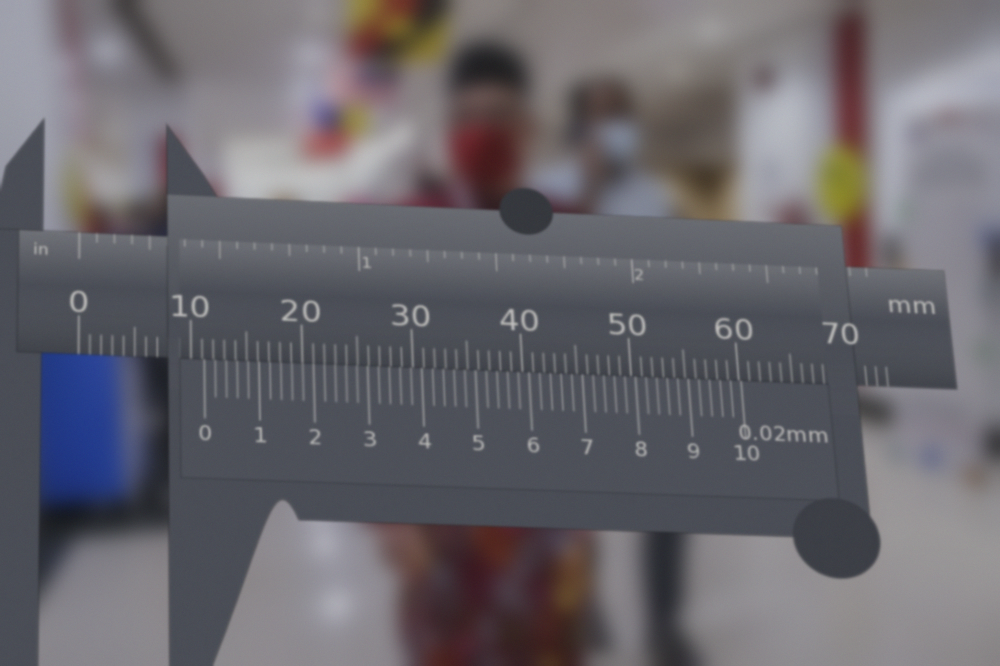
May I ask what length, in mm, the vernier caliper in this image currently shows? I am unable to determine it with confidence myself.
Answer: 11.2 mm
